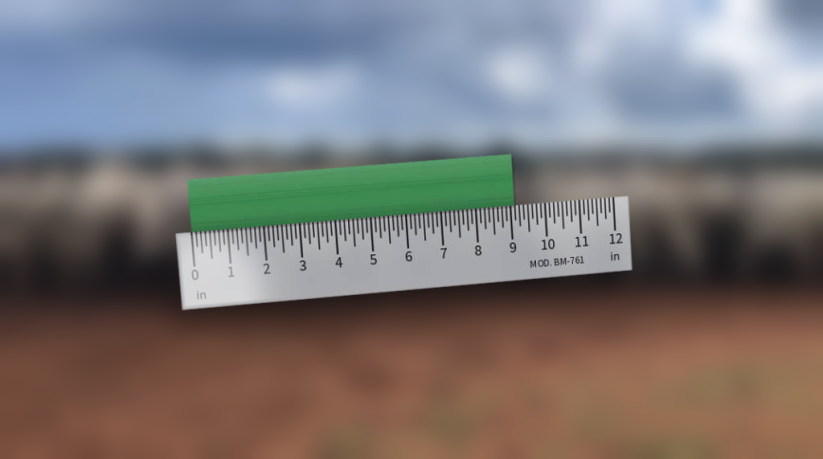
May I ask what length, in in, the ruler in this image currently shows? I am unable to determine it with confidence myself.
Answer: 9.125 in
